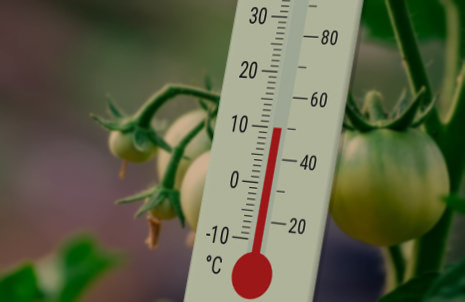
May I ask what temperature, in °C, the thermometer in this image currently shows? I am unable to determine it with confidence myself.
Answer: 10 °C
